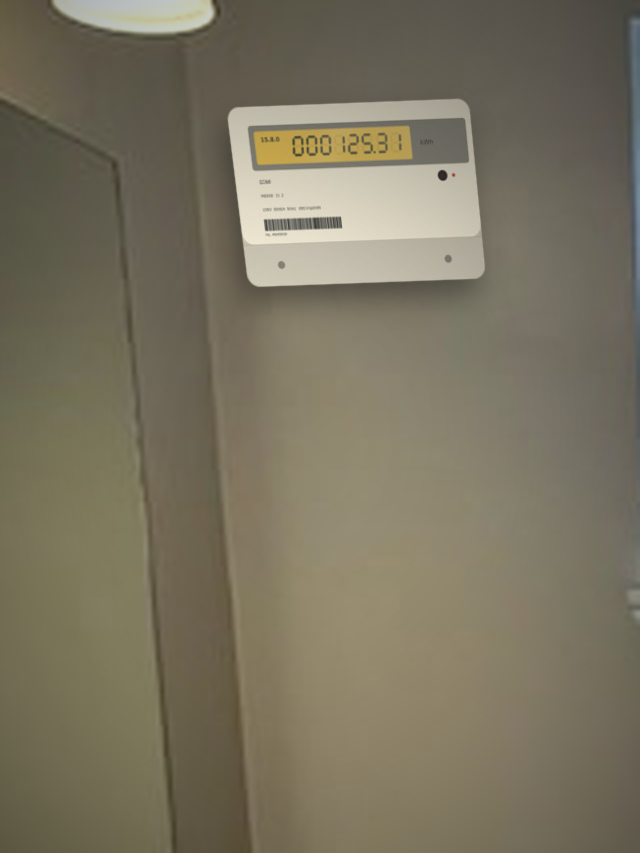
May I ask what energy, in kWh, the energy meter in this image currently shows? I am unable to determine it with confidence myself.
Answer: 125.31 kWh
